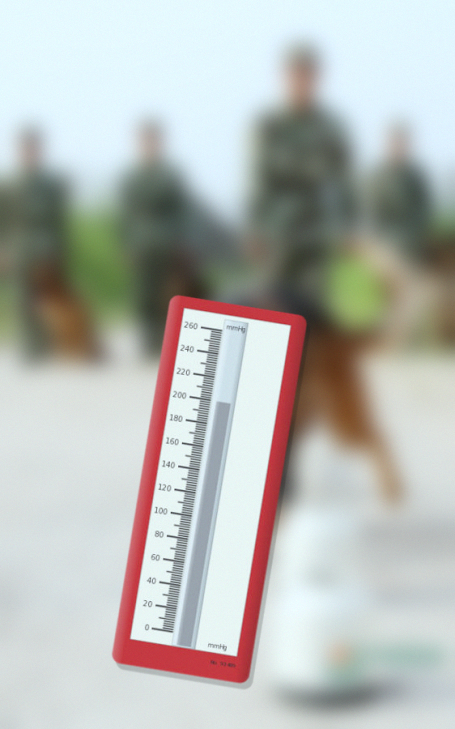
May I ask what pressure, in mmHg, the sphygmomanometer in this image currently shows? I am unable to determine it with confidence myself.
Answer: 200 mmHg
